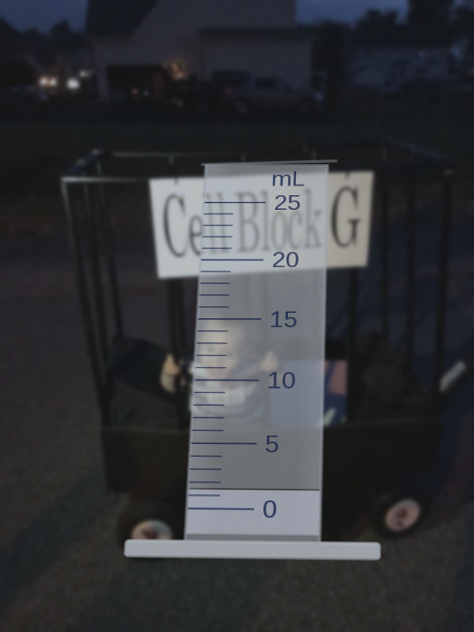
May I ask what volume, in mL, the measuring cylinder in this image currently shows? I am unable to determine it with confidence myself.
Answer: 1.5 mL
